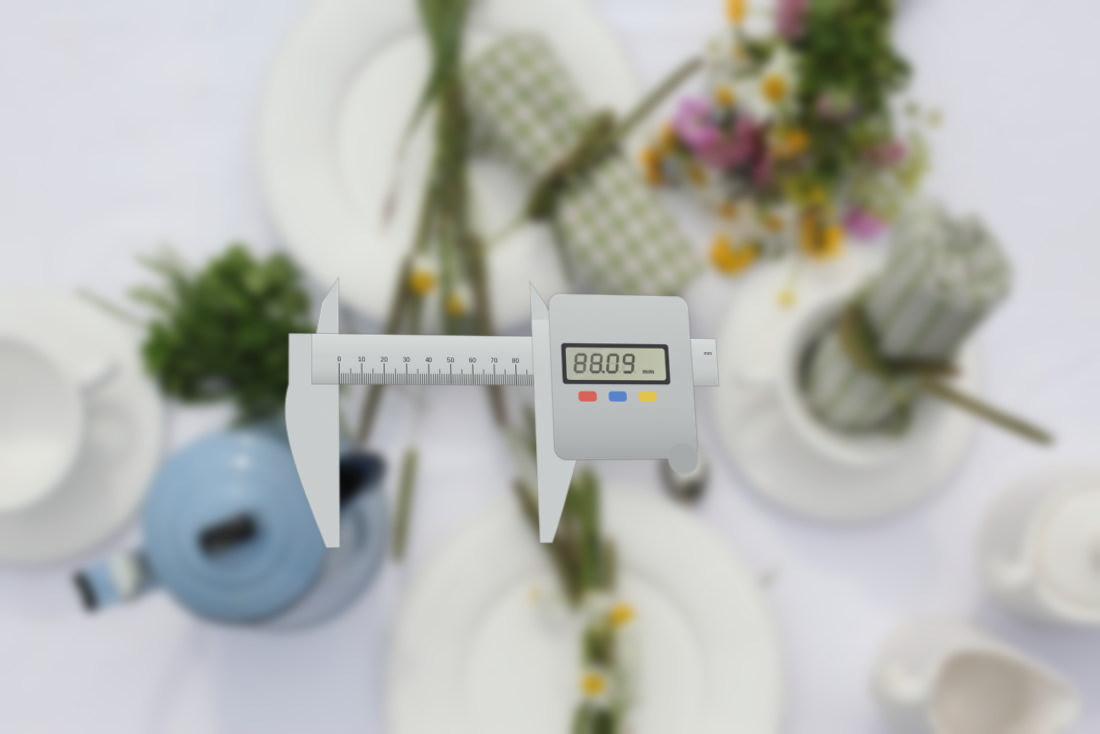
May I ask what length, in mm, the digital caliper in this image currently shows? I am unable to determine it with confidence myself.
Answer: 88.09 mm
